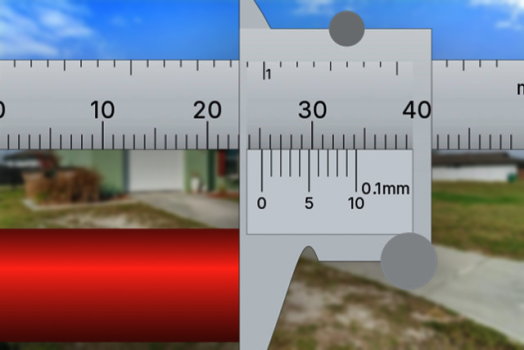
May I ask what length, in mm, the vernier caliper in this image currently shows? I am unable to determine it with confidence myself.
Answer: 25.2 mm
